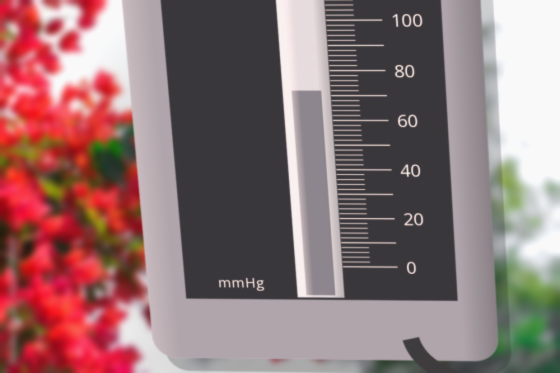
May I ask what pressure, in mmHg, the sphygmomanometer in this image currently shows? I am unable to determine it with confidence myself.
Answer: 72 mmHg
